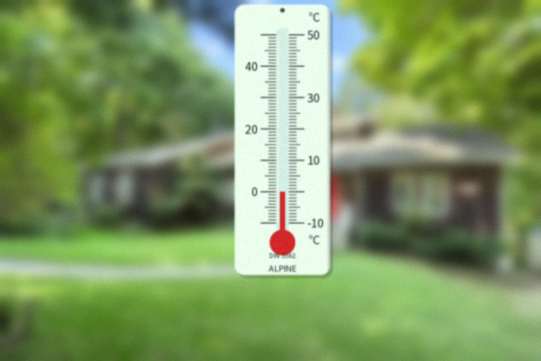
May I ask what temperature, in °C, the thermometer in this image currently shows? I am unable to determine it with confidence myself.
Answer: 0 °C
